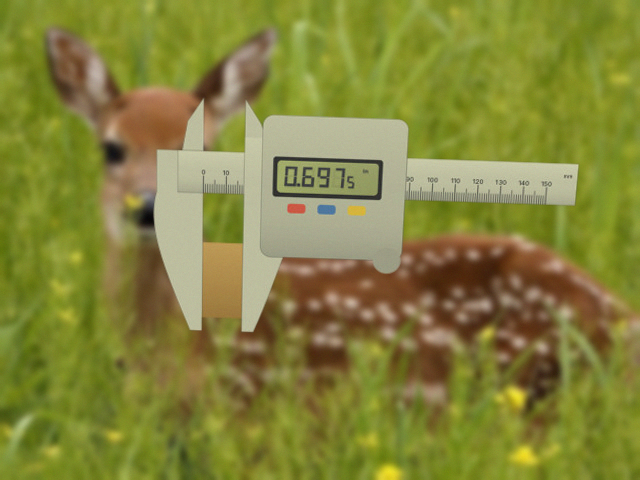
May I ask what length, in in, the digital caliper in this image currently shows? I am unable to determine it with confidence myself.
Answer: 0.6975 in
